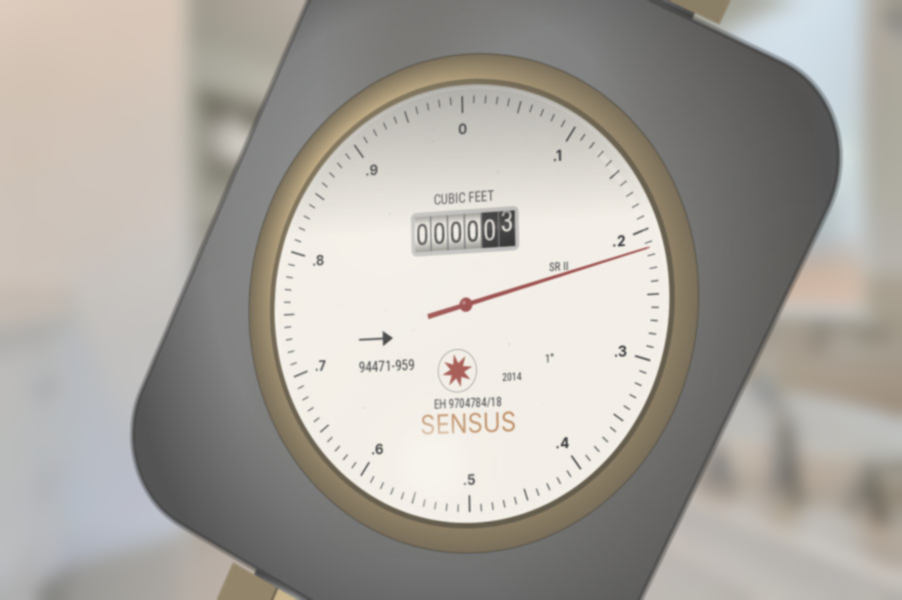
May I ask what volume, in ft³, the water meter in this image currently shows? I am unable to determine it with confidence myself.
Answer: 3.21 ft³
